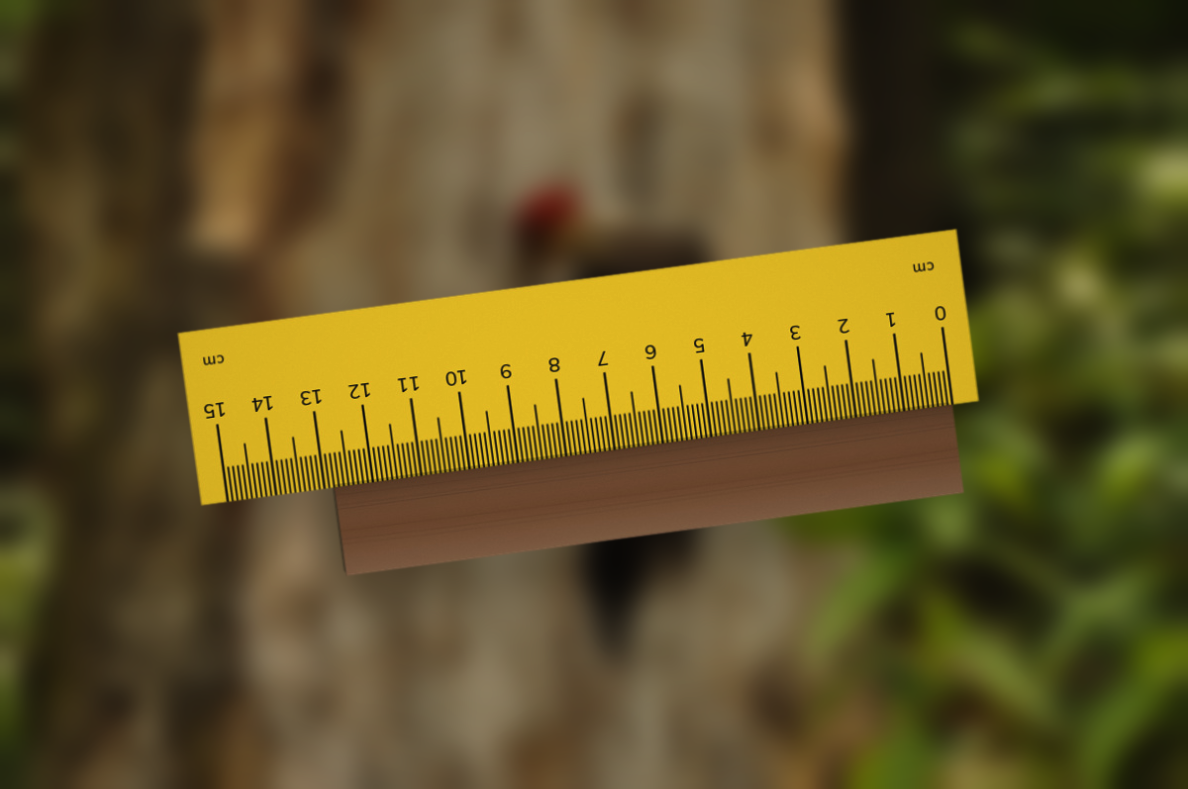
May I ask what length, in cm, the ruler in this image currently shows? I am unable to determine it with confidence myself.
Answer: 12.8 cm
